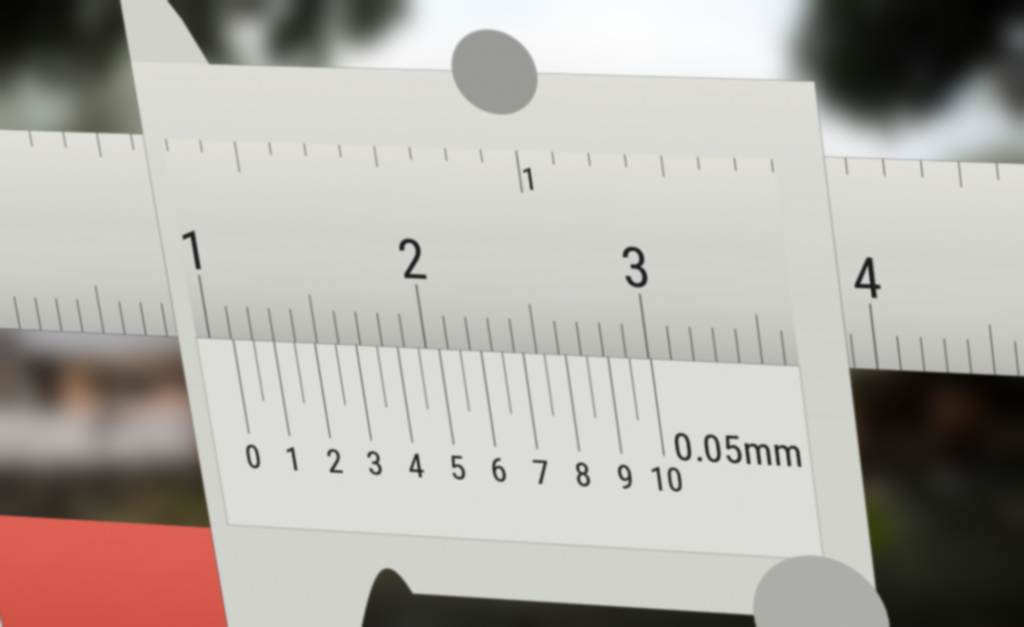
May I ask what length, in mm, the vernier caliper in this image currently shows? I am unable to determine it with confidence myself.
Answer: 11.1 mm
